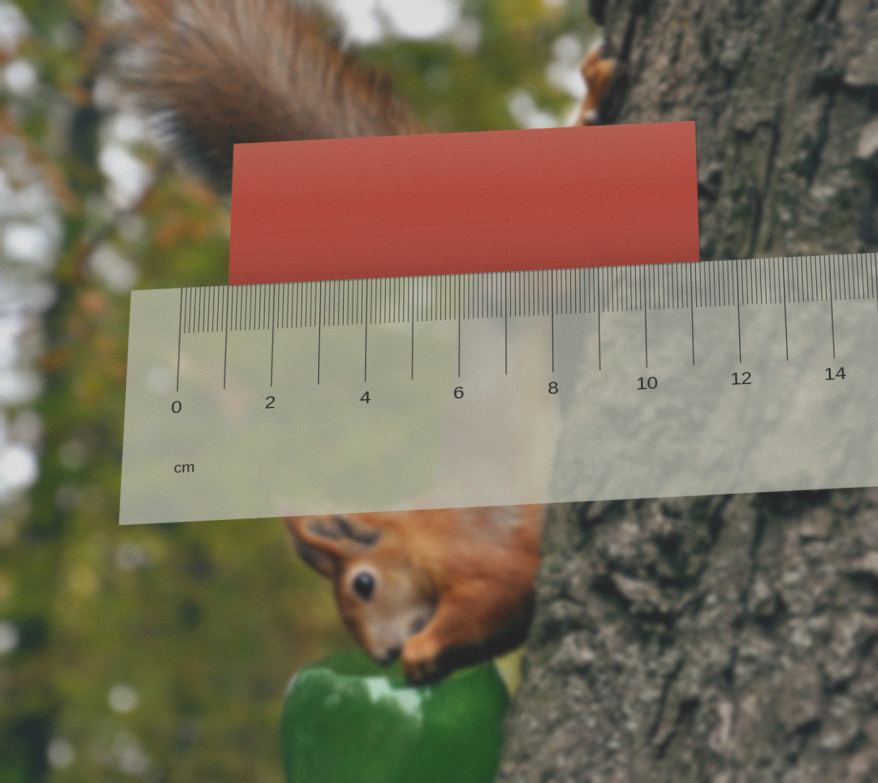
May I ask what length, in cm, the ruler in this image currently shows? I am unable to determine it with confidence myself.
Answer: 10.2 cm
